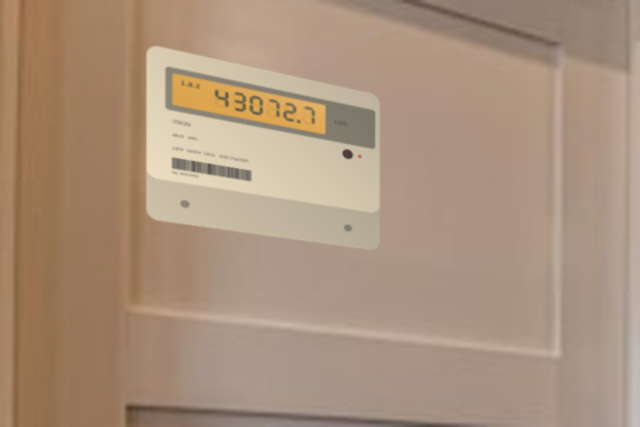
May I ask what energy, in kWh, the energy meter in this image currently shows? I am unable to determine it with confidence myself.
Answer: 43072.7 kWh
